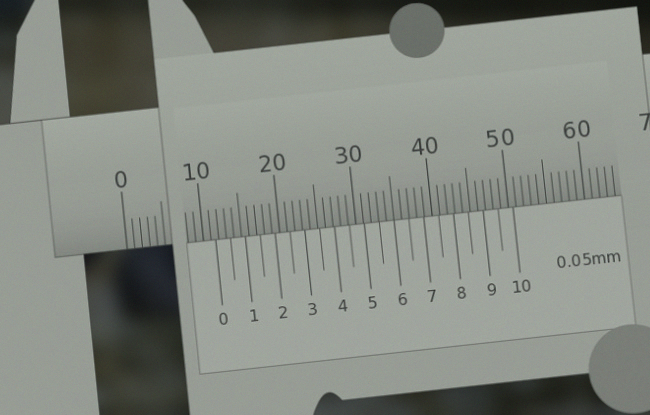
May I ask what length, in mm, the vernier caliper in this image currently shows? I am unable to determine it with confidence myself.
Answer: 11.6 mm
